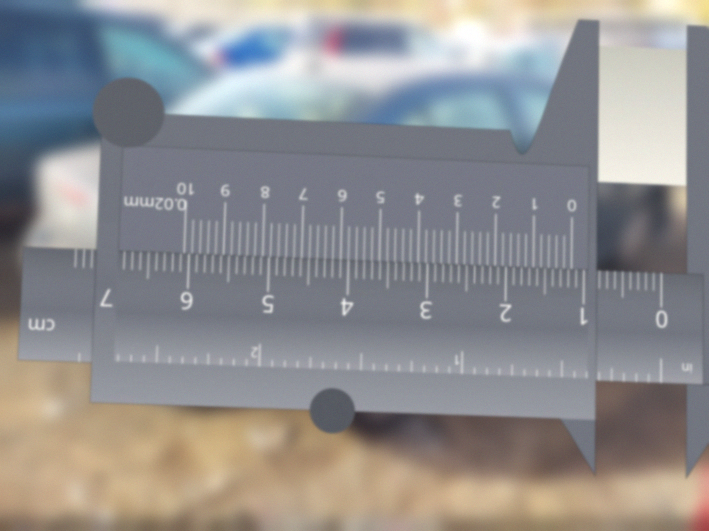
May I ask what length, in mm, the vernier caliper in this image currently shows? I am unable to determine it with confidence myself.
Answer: 11.6 mm
